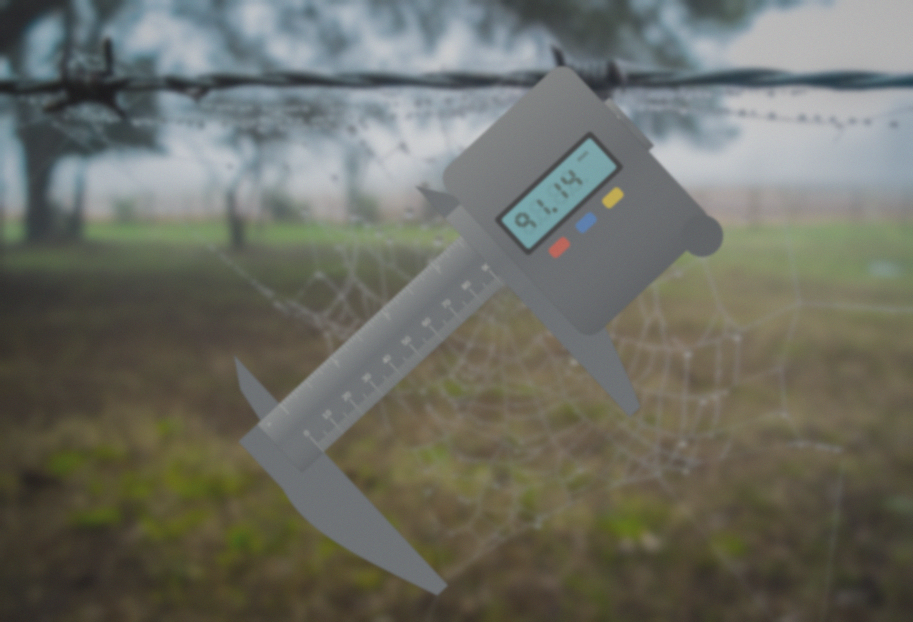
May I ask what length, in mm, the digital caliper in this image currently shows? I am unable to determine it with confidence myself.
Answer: 91.14 mm
